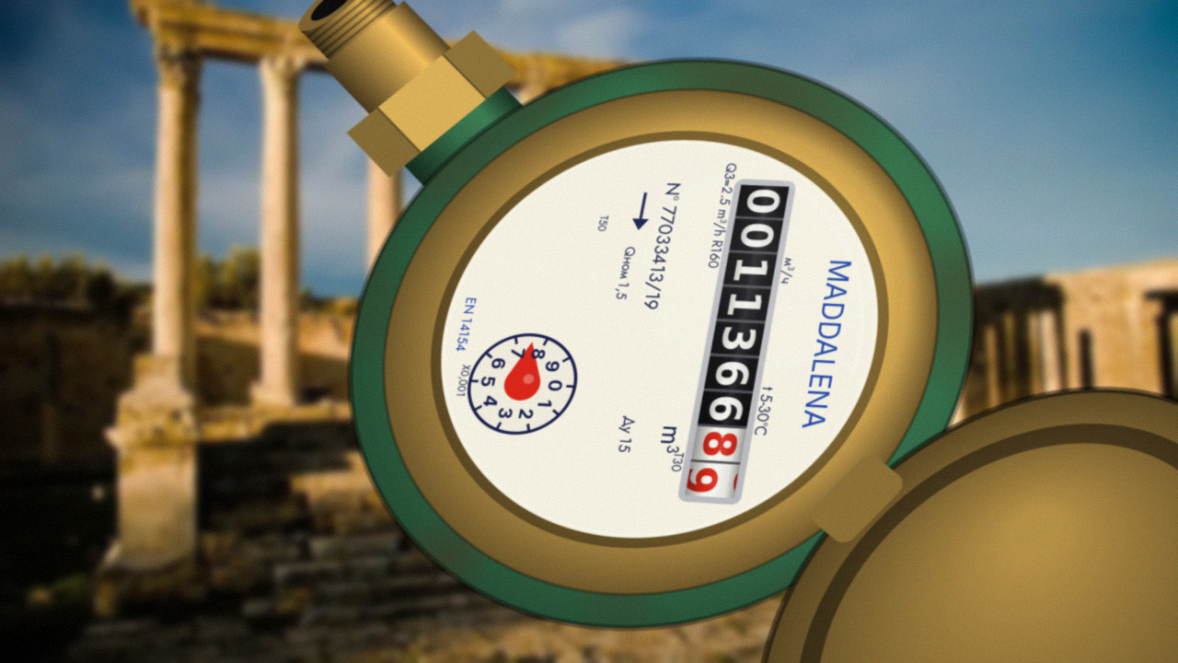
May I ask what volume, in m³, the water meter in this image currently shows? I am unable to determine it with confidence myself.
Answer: 11366.887 m³
